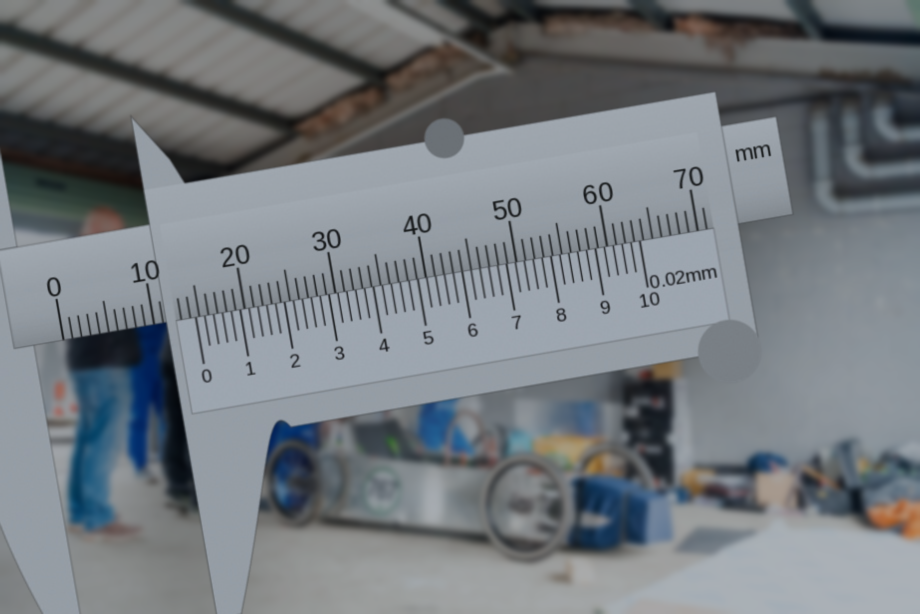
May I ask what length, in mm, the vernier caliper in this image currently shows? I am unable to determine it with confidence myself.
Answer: 14.6 mm
